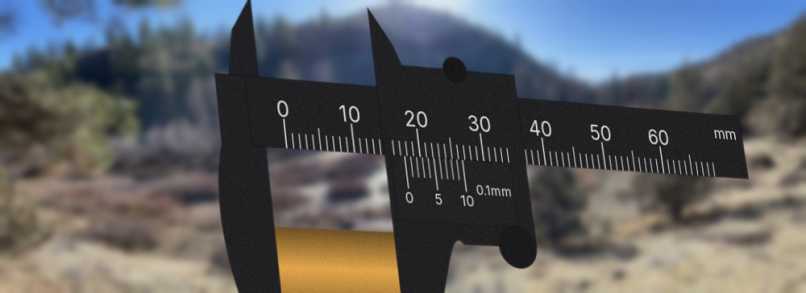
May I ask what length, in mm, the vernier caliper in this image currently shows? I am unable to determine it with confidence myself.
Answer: 17.6 mm
